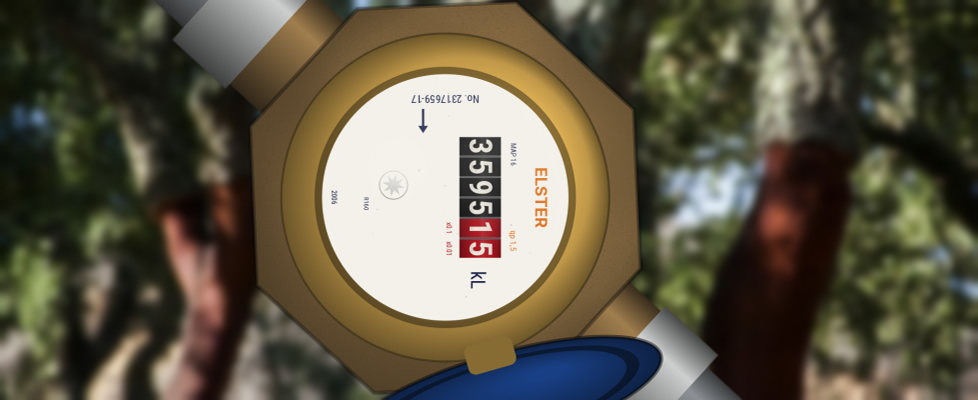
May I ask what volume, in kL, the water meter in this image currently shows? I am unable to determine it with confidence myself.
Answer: 3595.15 kL
